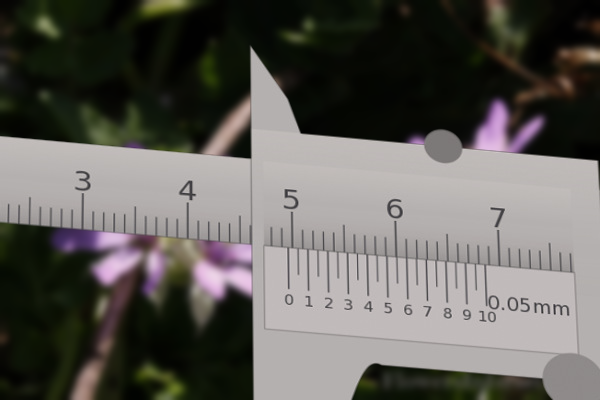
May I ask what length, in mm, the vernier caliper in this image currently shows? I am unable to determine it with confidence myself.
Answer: 49.6 mm
